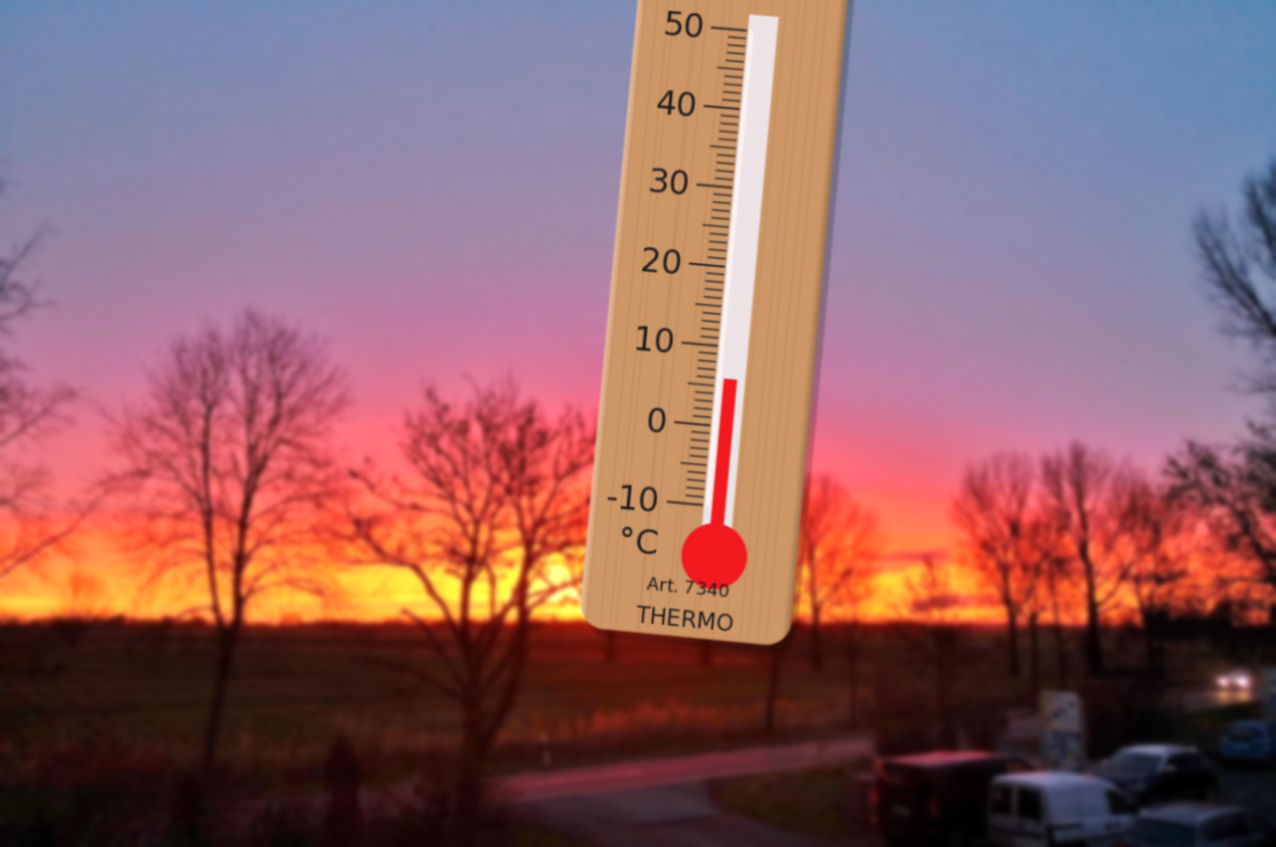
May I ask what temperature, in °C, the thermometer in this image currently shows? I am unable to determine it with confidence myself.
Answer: 6 °C
